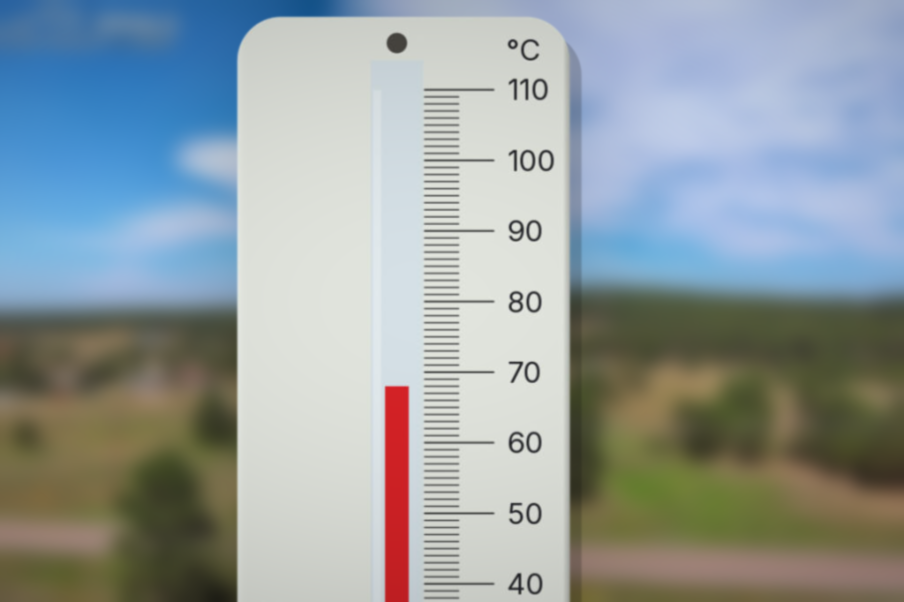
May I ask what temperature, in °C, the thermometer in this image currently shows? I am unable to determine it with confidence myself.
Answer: 68 °C
